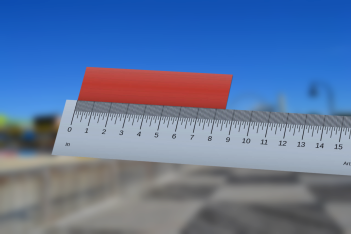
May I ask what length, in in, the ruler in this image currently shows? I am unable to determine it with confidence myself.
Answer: 8.5 in
